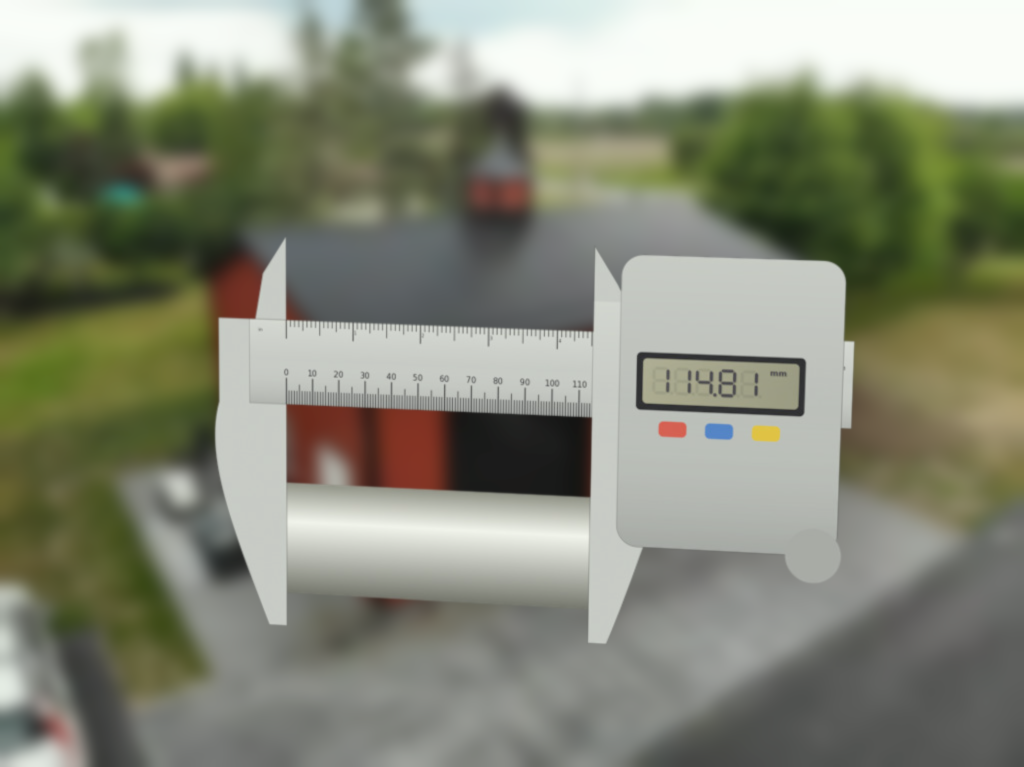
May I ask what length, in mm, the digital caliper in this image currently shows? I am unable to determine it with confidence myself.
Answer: 114.81 mm
